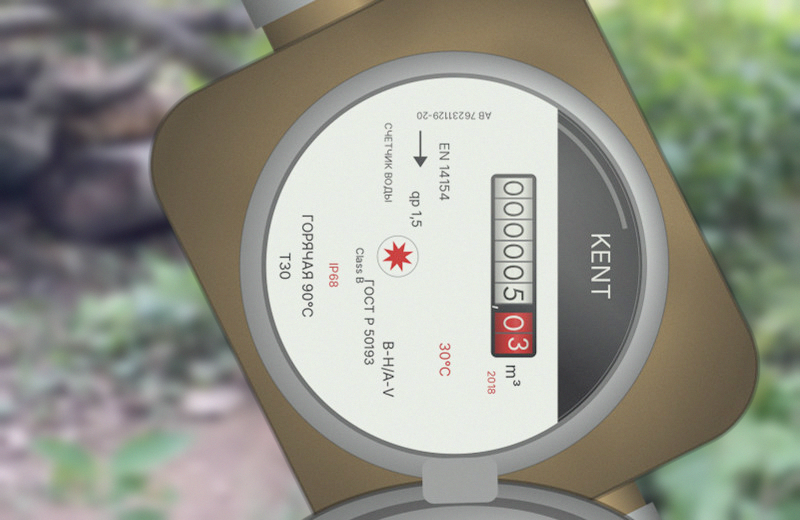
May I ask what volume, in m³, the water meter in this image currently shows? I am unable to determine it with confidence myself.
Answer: 5.03 m³
